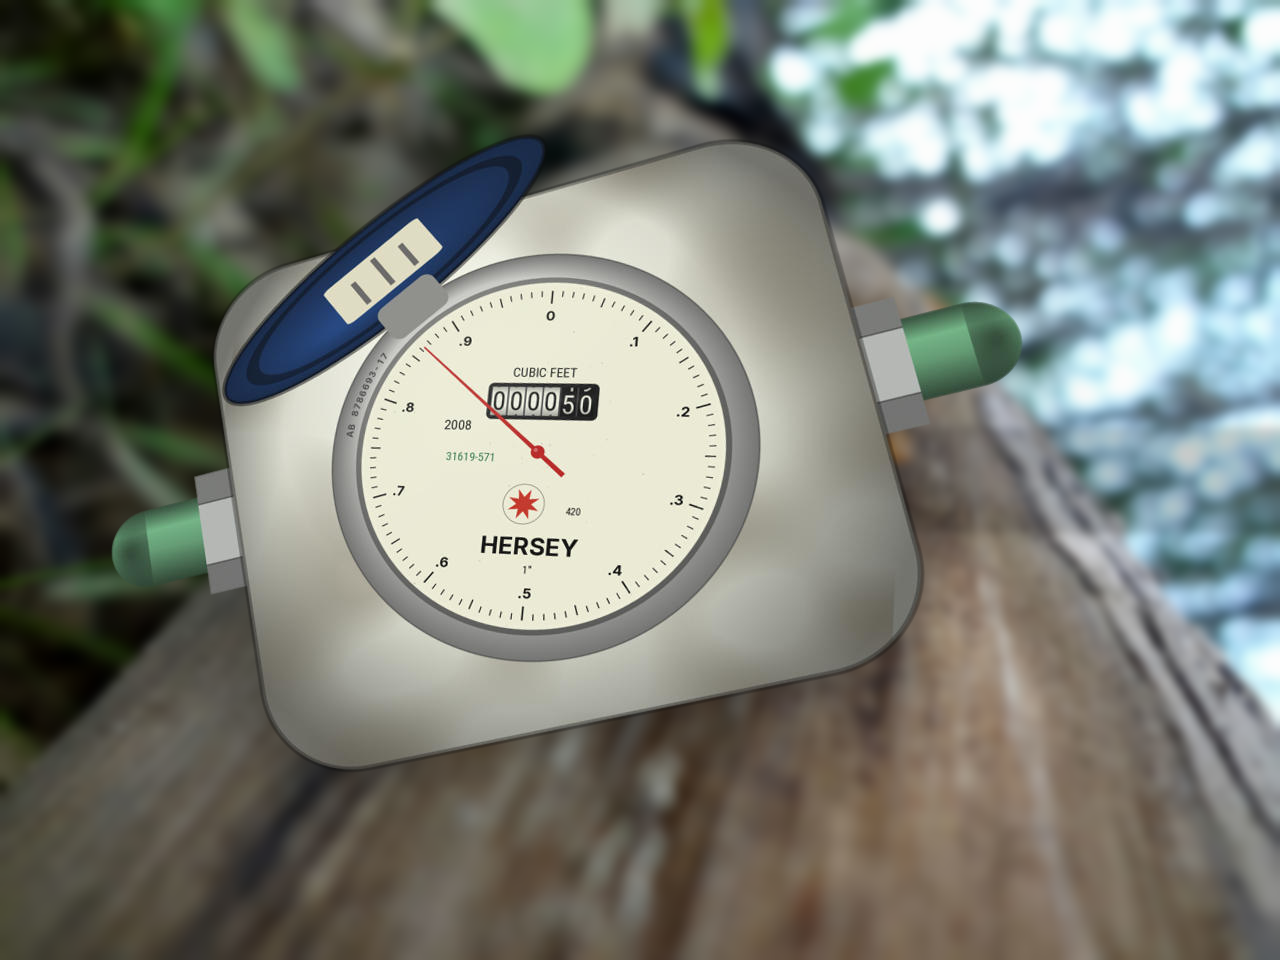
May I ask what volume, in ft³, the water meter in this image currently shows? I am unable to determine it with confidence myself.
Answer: 49.86 ft³
